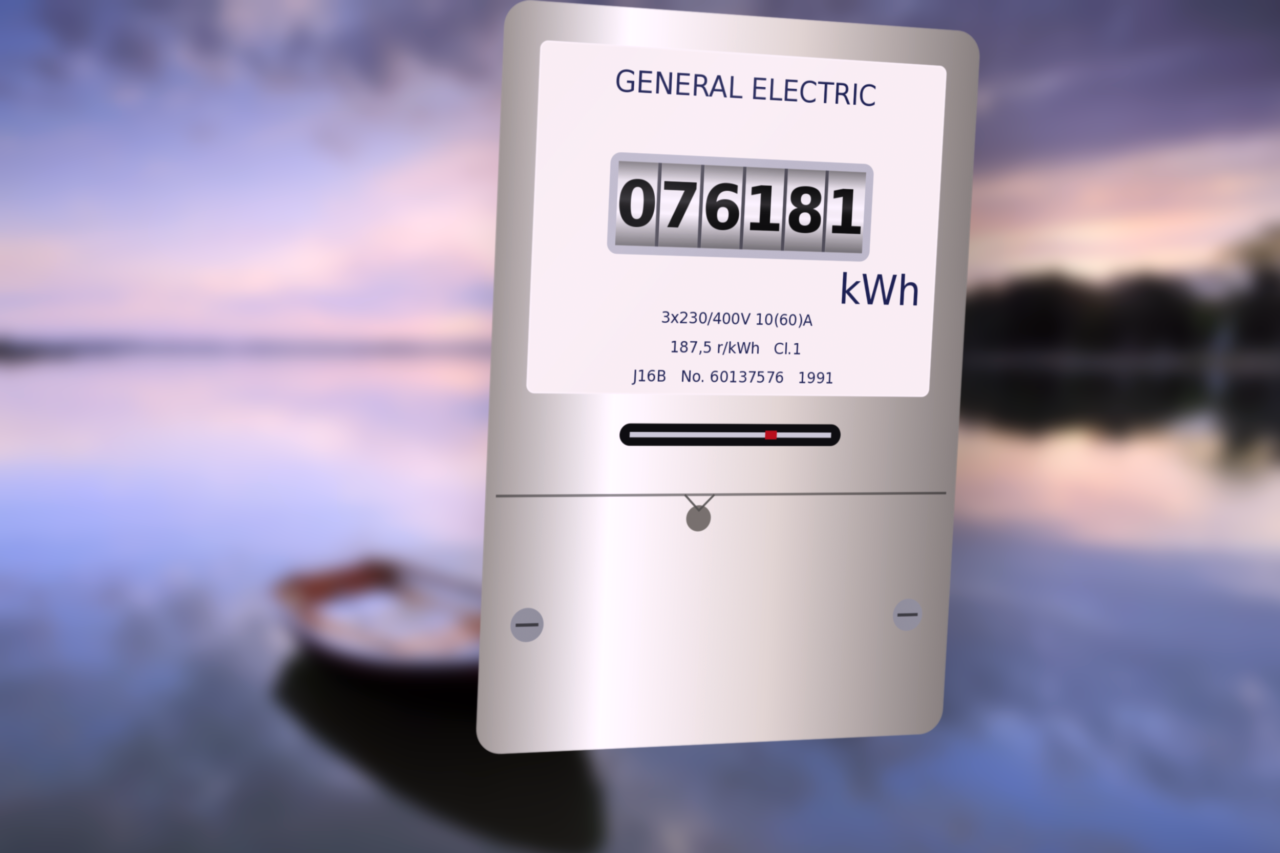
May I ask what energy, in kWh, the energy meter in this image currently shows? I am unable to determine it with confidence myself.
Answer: 76181 kWh
